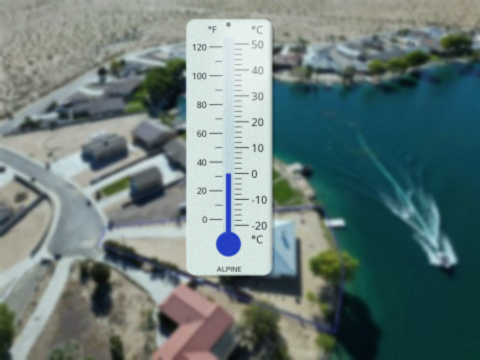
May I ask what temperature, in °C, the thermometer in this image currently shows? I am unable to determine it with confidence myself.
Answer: 0 °C
